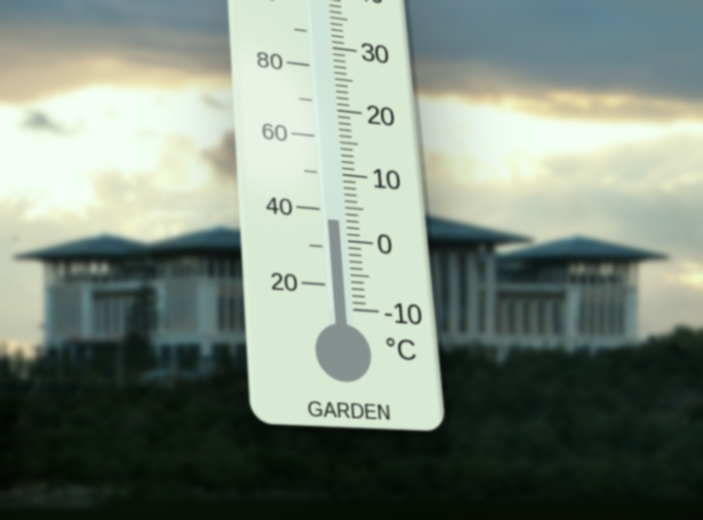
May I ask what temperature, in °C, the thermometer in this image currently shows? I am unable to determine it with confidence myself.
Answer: 3 °C
